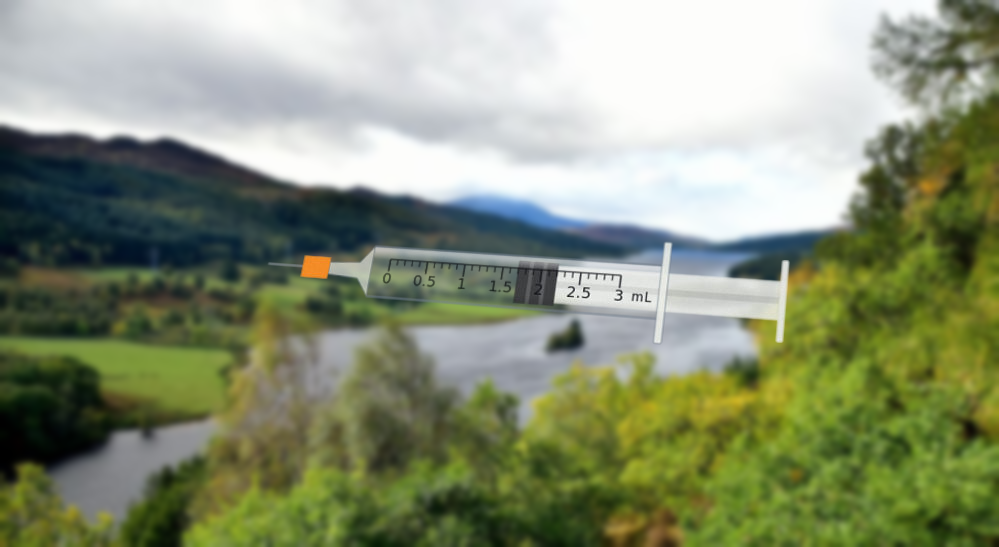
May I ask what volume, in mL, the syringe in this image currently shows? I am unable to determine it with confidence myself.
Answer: 1.7 mL
